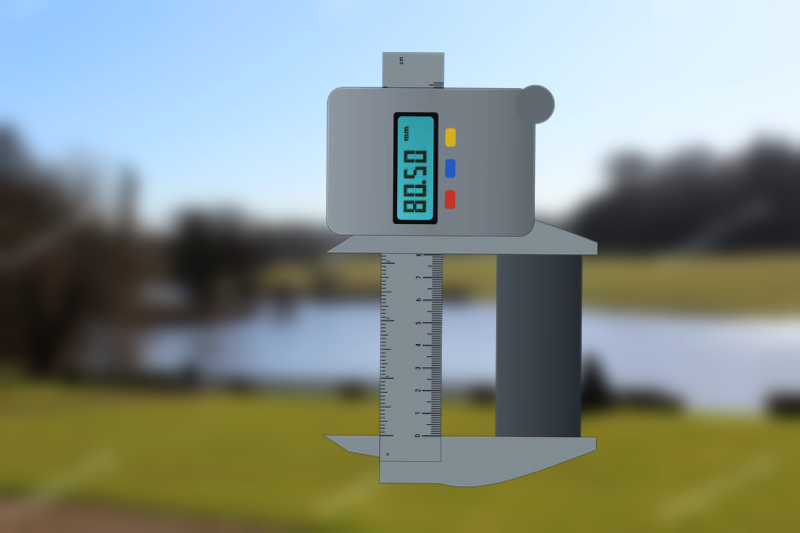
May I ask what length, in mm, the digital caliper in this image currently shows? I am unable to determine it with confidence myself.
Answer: 80.50 mm
